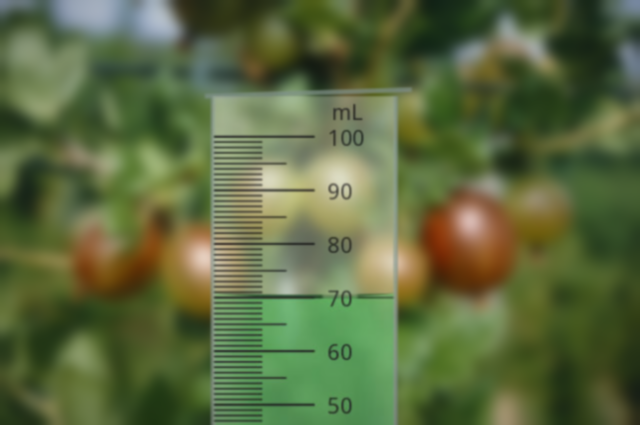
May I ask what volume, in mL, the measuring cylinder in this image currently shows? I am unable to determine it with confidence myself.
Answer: 70 mL
